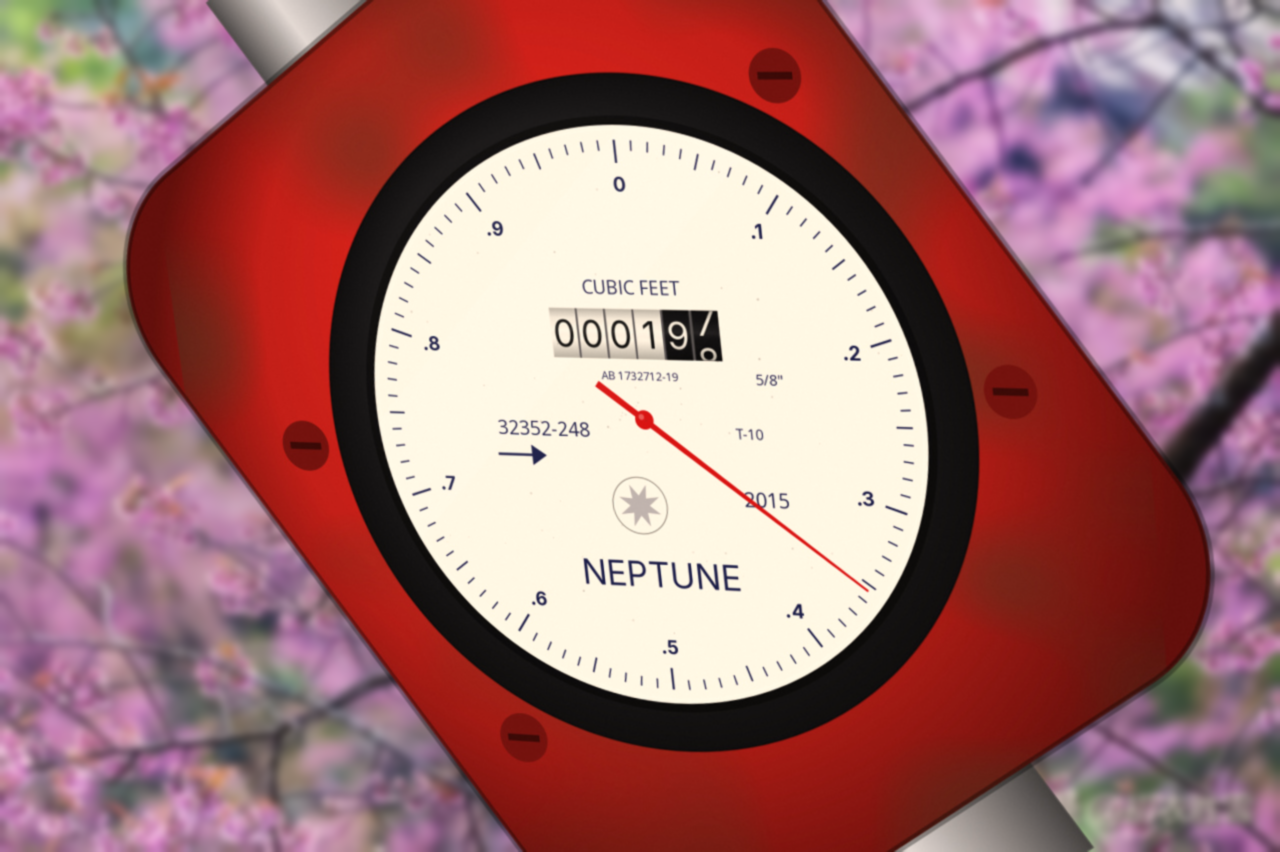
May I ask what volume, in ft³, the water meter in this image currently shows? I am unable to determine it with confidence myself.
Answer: 197.35 ft³
